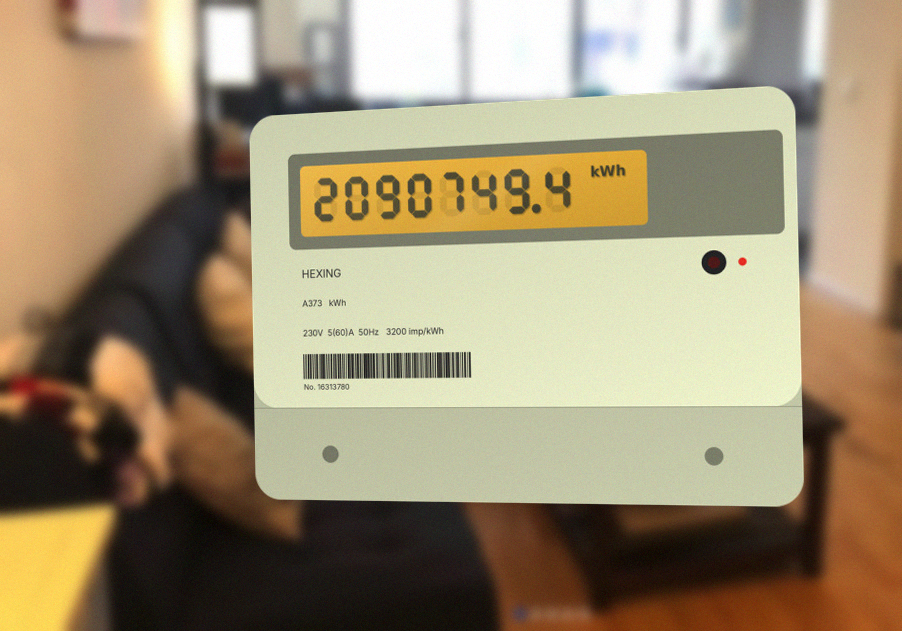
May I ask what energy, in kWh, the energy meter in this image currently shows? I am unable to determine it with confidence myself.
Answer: 2090749.4 kWh
